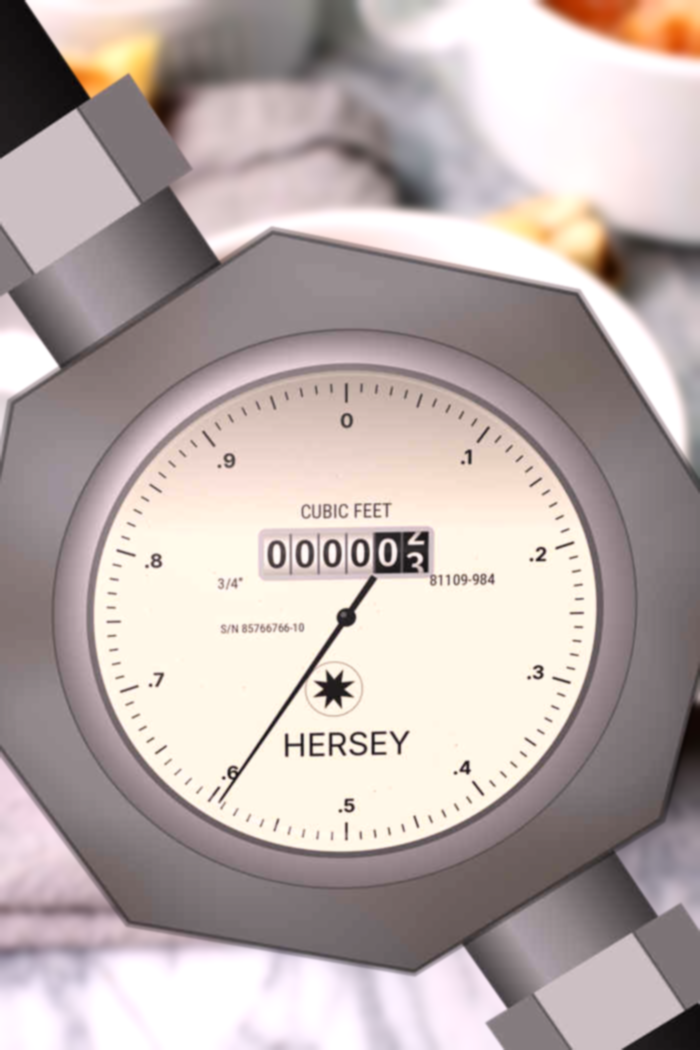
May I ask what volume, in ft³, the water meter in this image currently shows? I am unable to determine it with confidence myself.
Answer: 2.59 ft³
